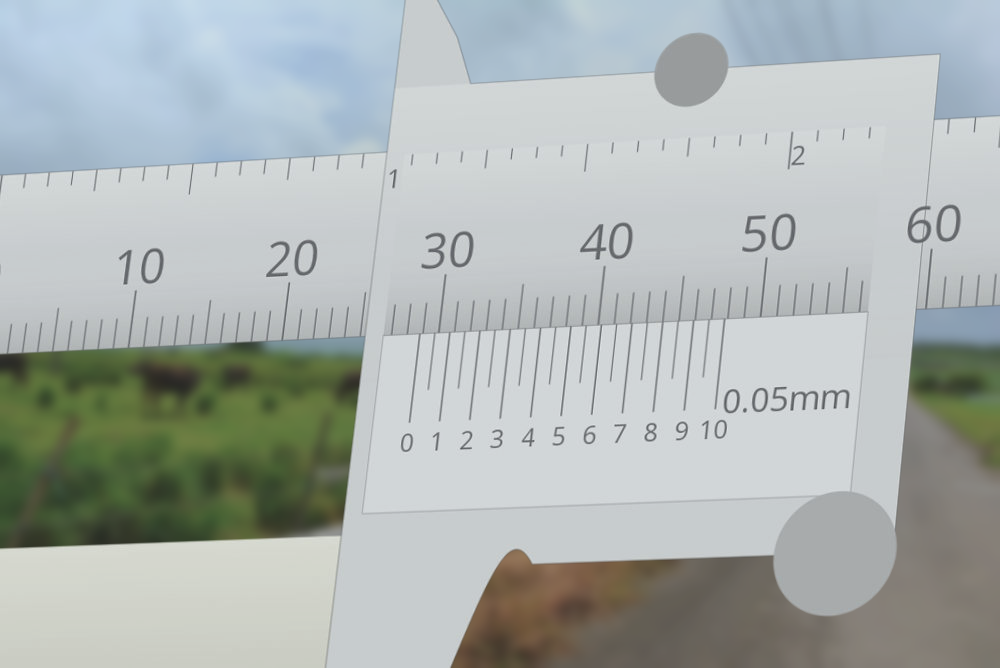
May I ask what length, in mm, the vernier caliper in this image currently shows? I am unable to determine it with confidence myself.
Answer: 28.8 mm
